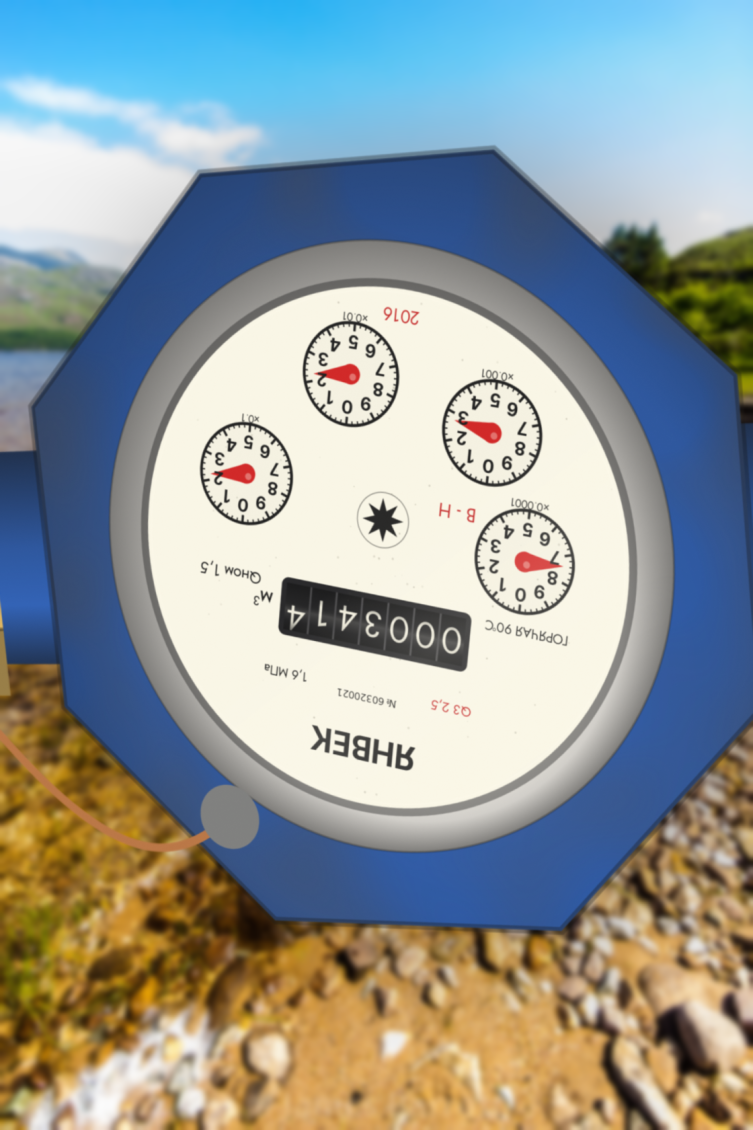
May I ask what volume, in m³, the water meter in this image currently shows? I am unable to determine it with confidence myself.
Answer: 3414.2227 m³
